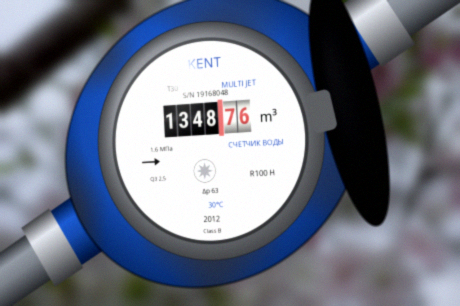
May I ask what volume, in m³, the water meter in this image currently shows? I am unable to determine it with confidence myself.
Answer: 1348.76 m³
